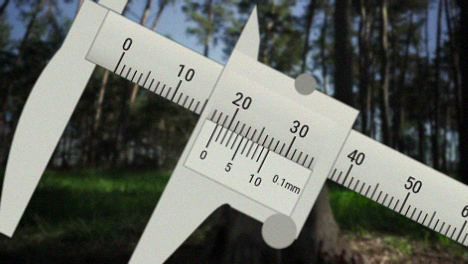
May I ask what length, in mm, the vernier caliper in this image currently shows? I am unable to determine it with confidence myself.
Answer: 18.2 mm
